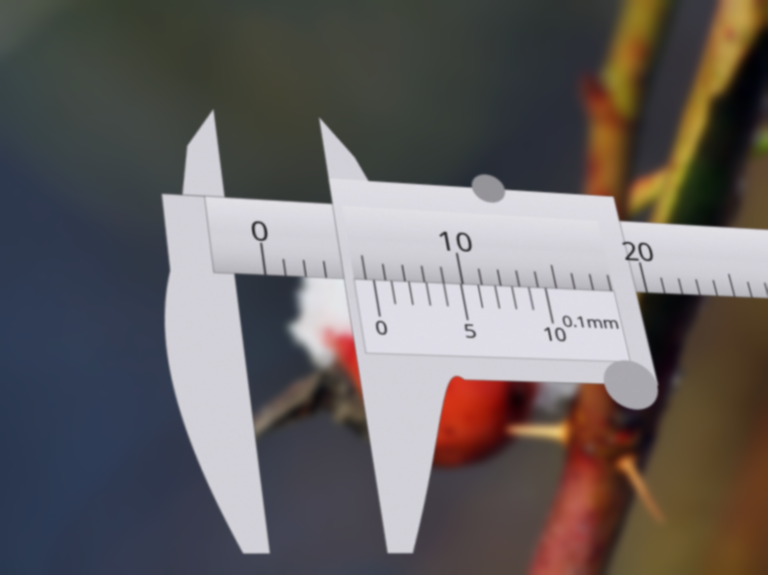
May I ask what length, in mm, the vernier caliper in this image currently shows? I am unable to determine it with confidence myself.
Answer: 5.4 mm
